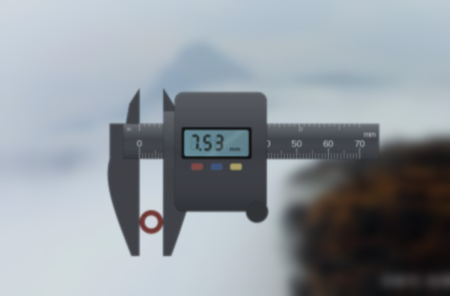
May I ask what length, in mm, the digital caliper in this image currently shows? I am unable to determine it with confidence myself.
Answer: 7.53 mm
